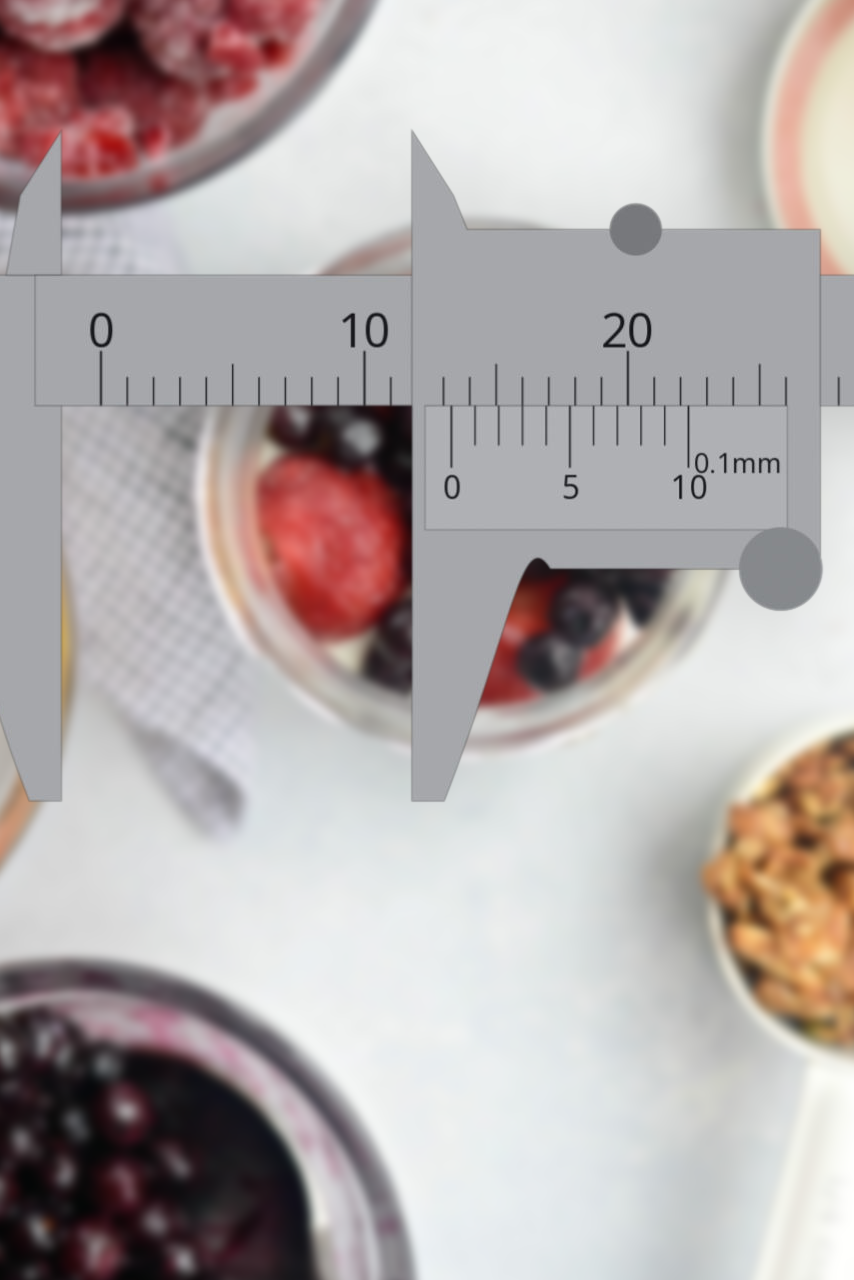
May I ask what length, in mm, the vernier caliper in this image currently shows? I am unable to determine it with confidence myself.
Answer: 13.3 mm
